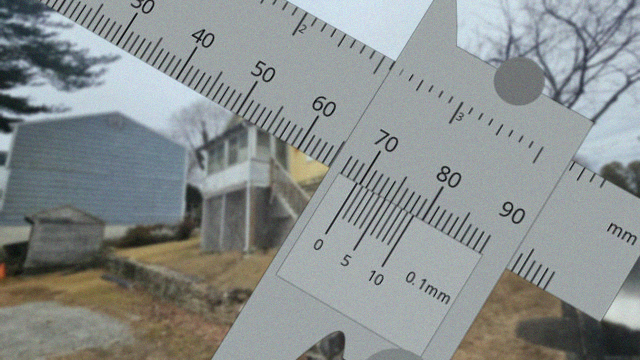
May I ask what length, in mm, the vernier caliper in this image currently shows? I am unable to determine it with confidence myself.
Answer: 69.6 mm
